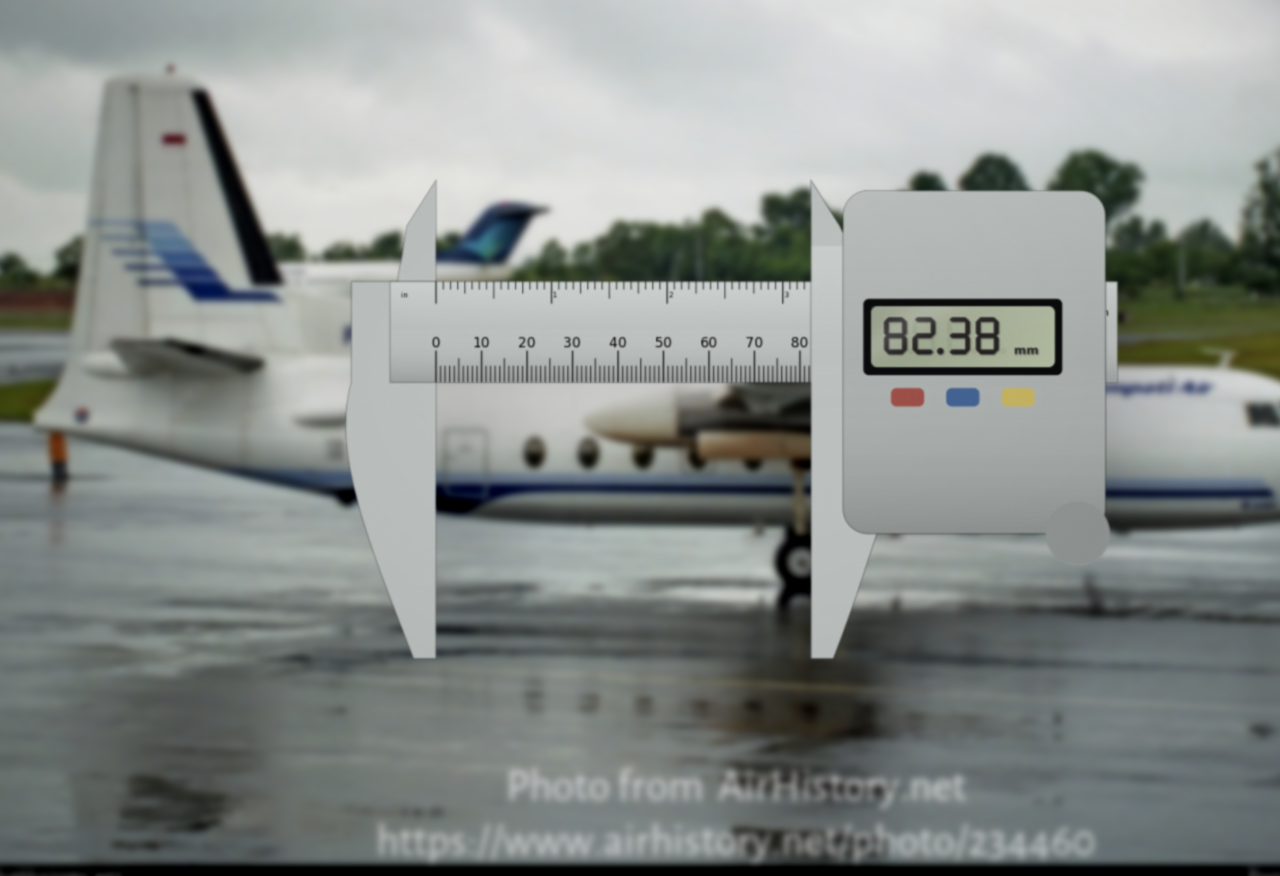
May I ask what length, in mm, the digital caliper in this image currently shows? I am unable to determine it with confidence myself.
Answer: 82.38 mm
